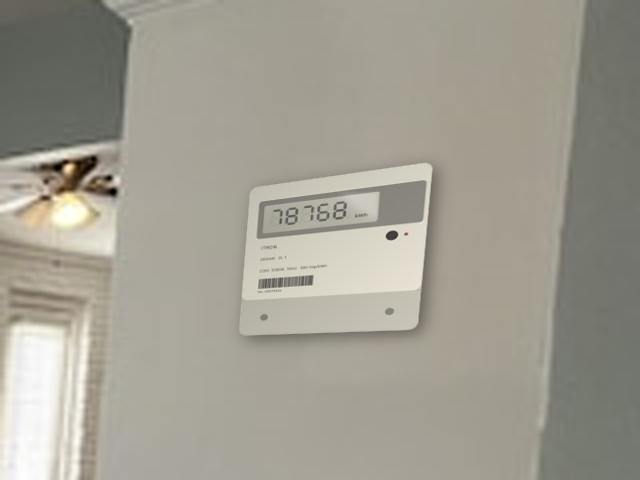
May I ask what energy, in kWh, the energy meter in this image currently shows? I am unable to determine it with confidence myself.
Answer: 78768 kWh
